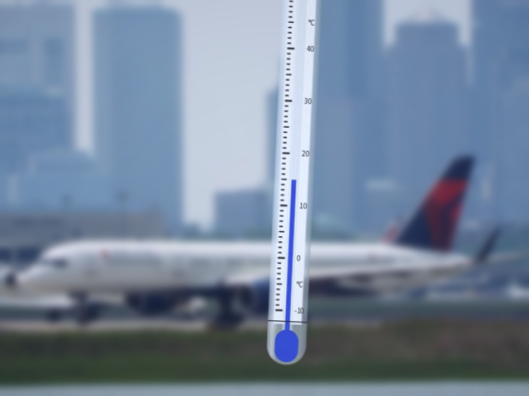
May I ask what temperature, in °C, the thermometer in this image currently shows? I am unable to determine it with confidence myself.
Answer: 15 °C
